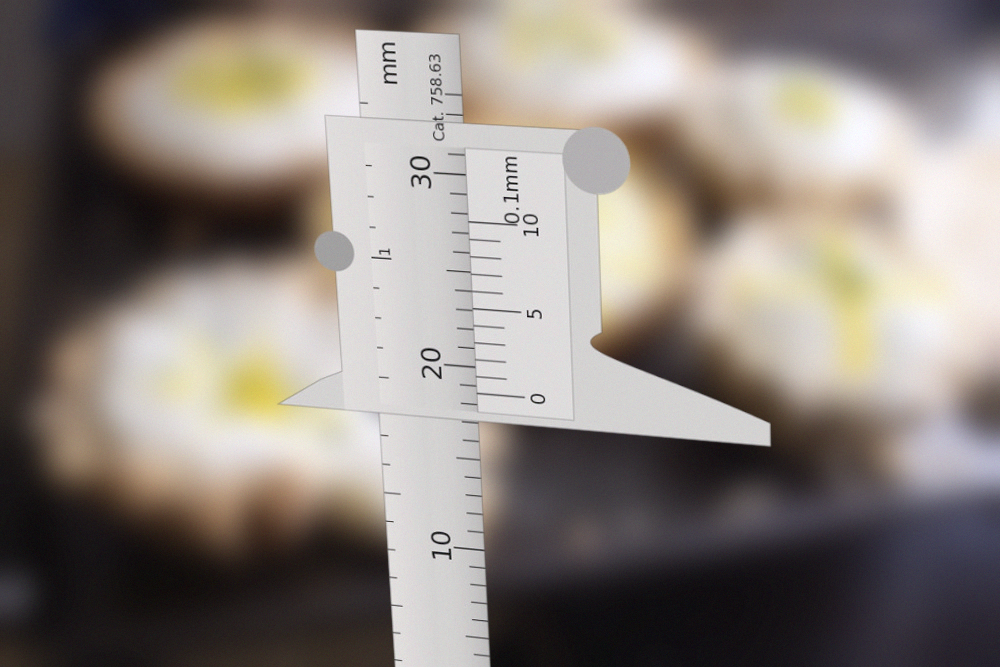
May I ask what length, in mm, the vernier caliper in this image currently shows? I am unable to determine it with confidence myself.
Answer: 18.6 mm
